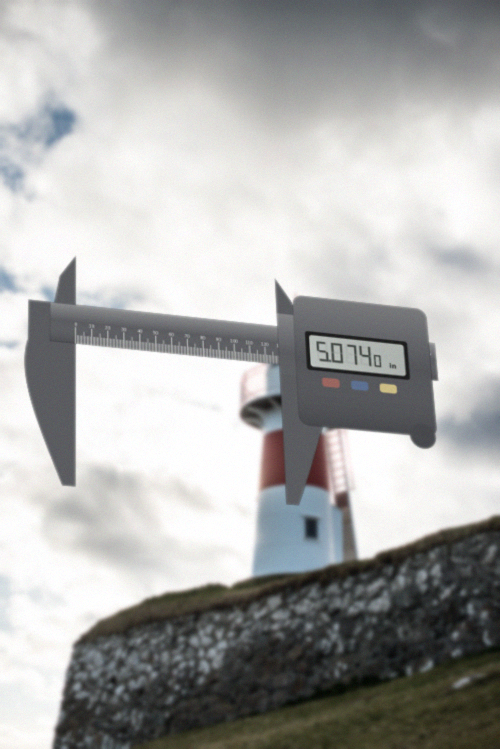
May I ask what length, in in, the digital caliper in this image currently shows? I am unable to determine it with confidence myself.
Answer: 5.0740 in
